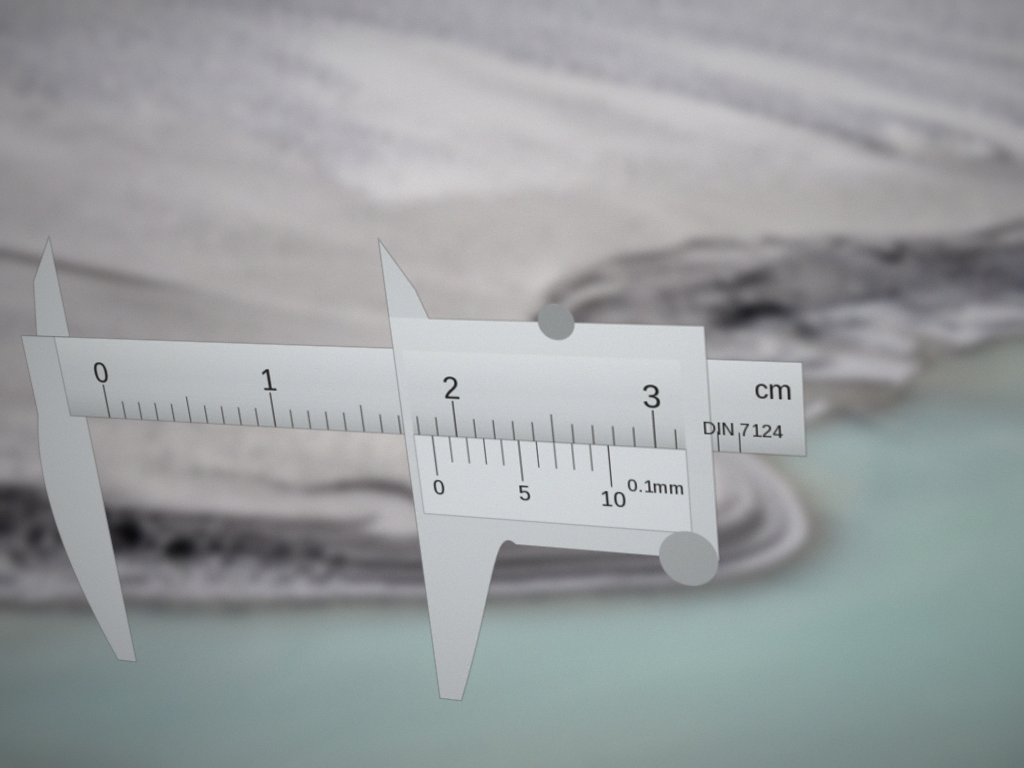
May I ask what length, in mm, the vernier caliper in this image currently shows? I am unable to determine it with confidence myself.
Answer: 18.7 mm
